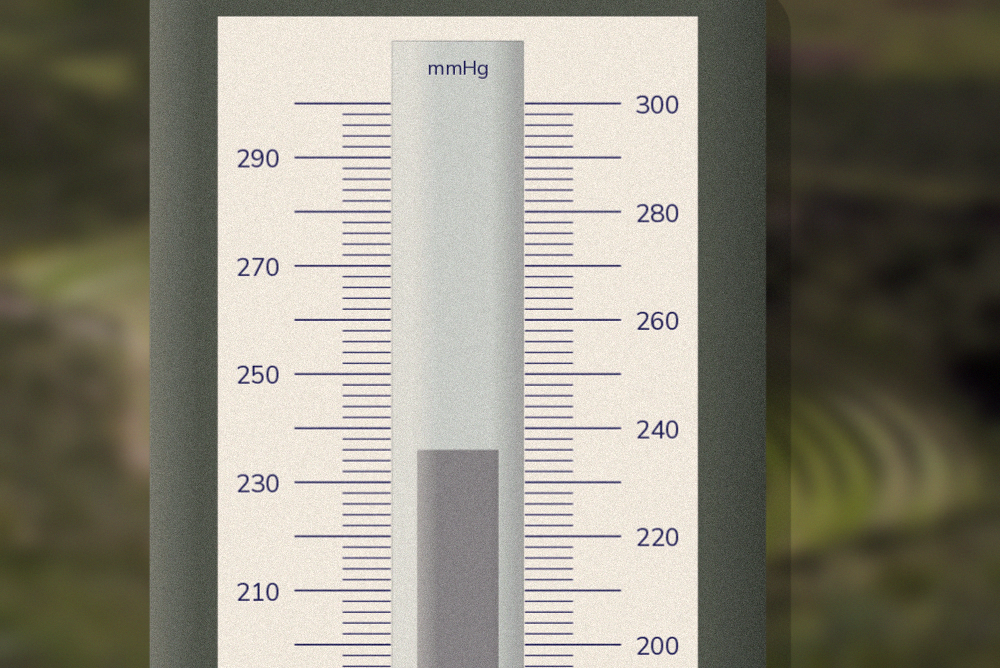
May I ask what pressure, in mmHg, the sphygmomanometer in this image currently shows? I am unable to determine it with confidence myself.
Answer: 236 mmHg
